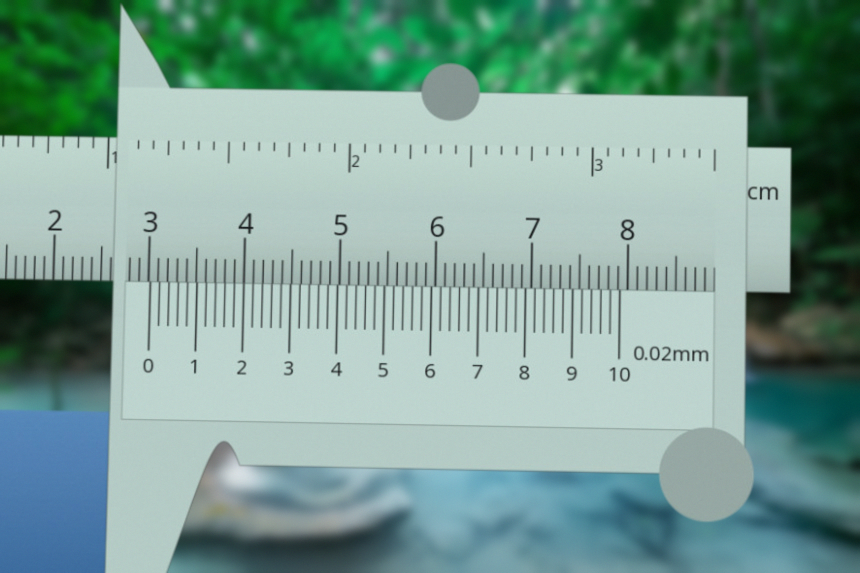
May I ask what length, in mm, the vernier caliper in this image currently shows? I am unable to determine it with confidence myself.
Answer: 30.2 mm
